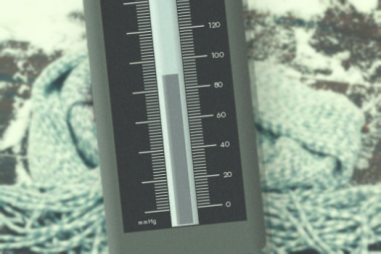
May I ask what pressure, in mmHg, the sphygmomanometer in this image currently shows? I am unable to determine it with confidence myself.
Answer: 90 mmHg
